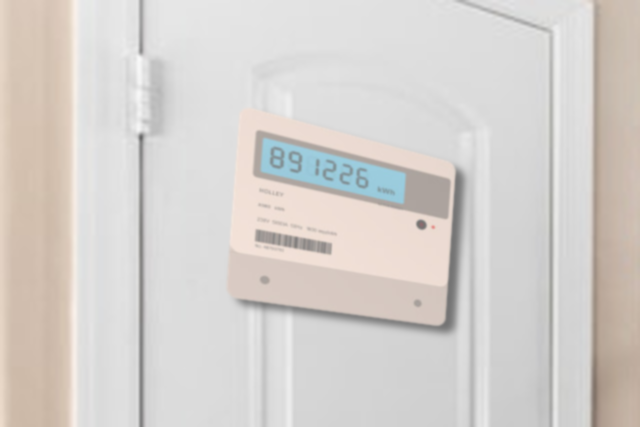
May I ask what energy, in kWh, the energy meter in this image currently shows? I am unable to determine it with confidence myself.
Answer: 891226 kWh
